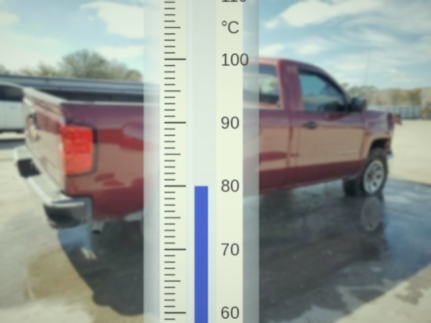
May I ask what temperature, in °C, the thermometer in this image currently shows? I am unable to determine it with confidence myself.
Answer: 80 °C
